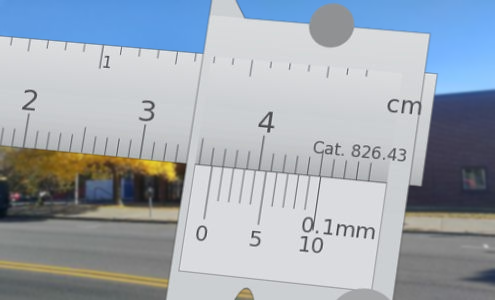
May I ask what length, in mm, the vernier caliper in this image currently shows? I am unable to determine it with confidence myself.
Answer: 36.1 mm
